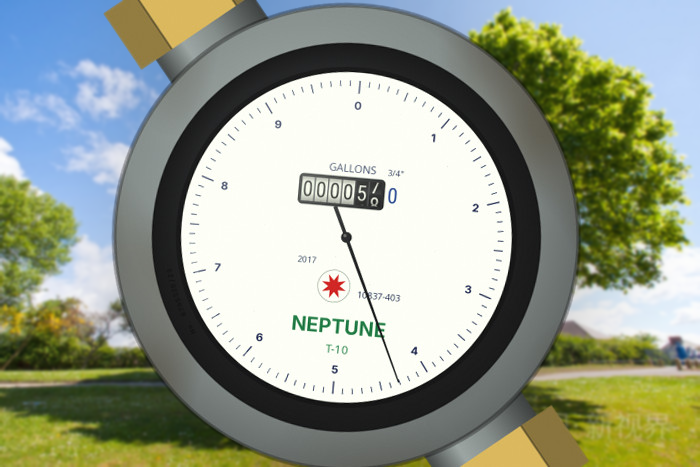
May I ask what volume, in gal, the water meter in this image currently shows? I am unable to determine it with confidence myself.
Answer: 574.3 gal
